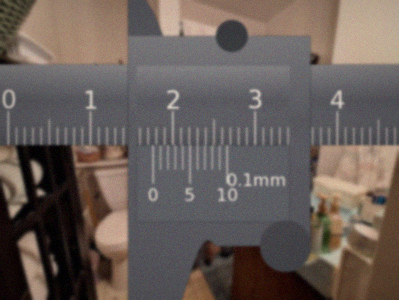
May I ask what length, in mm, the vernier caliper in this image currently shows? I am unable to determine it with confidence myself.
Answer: 17.6 mm
